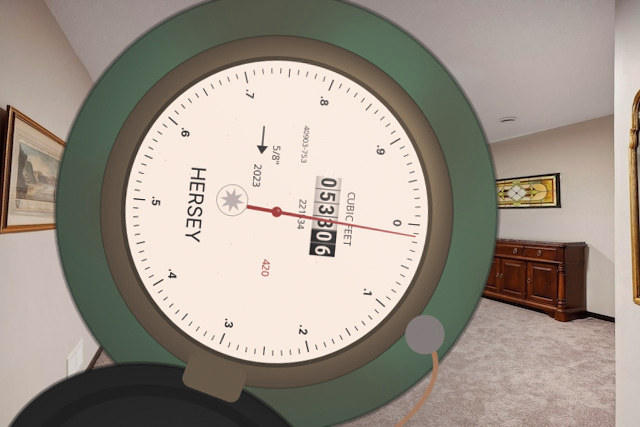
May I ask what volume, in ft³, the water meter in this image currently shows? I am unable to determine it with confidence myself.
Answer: 53306.01 ft³
